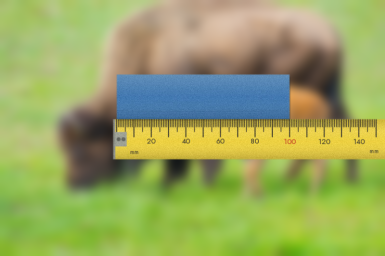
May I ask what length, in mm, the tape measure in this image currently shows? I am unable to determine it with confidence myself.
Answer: 100 mm
